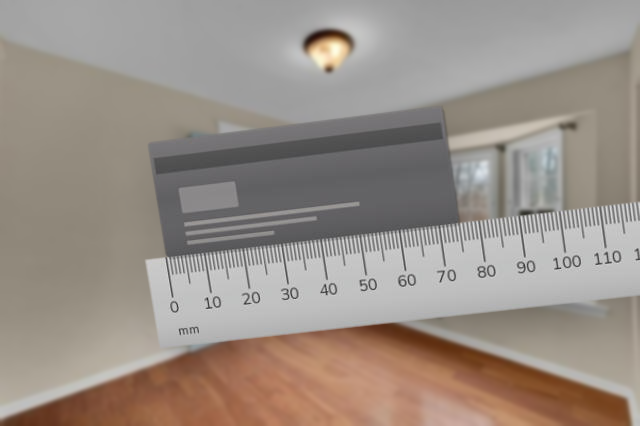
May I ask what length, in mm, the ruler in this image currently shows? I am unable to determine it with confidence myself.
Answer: 75 mm
